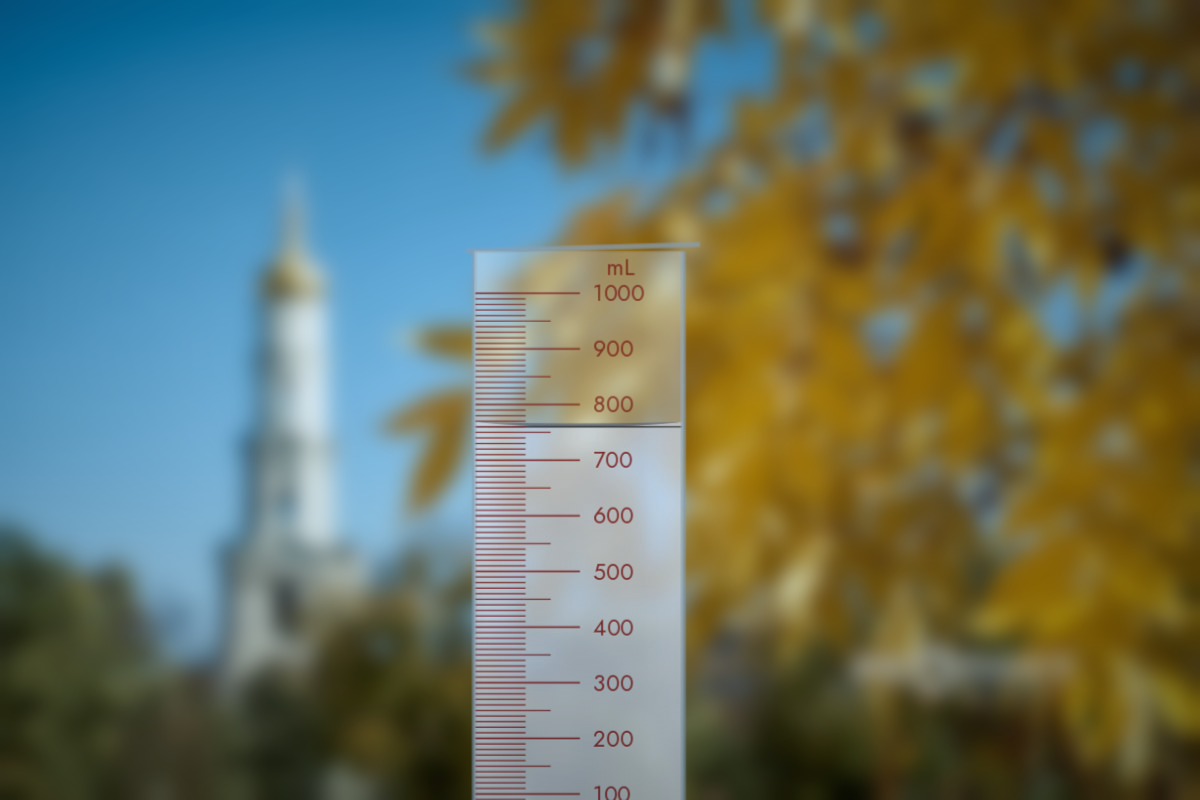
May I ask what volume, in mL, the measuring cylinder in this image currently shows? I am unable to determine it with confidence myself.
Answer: 760 mL
